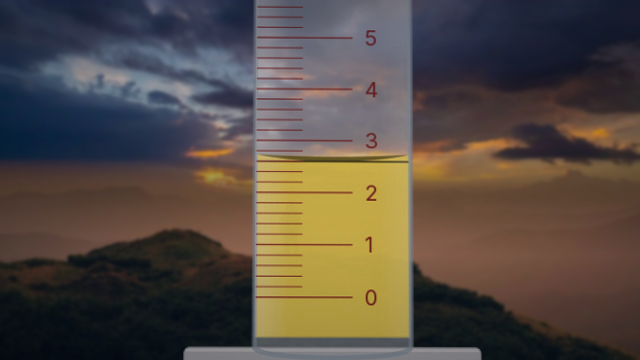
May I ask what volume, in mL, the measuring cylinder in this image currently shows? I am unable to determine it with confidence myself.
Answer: 2.6 mL
